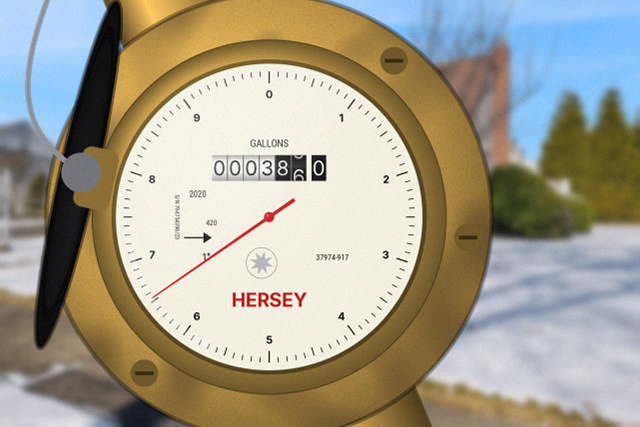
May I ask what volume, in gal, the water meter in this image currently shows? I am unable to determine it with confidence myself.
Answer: 3856.5 gal
